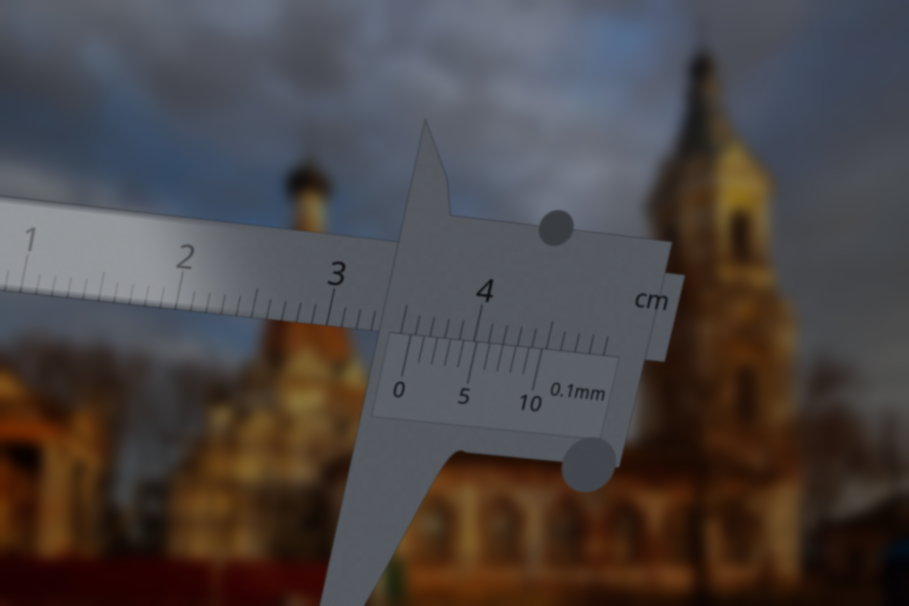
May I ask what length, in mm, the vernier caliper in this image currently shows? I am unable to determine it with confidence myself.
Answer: 35.7 mm
